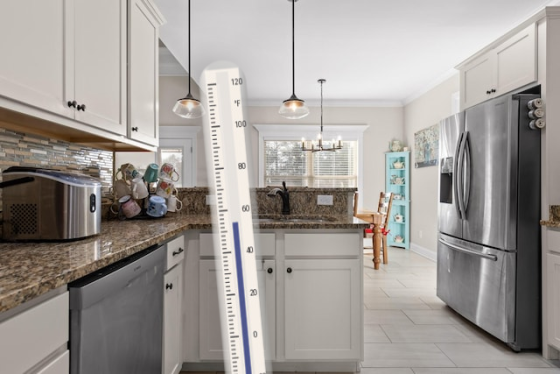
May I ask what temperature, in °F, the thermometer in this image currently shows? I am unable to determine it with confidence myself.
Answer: 54 °F
